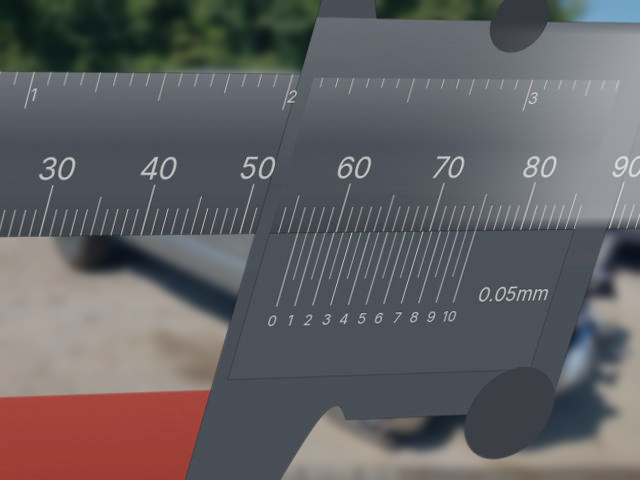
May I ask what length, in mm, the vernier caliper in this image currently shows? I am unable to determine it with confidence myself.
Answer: 56.0 mm
